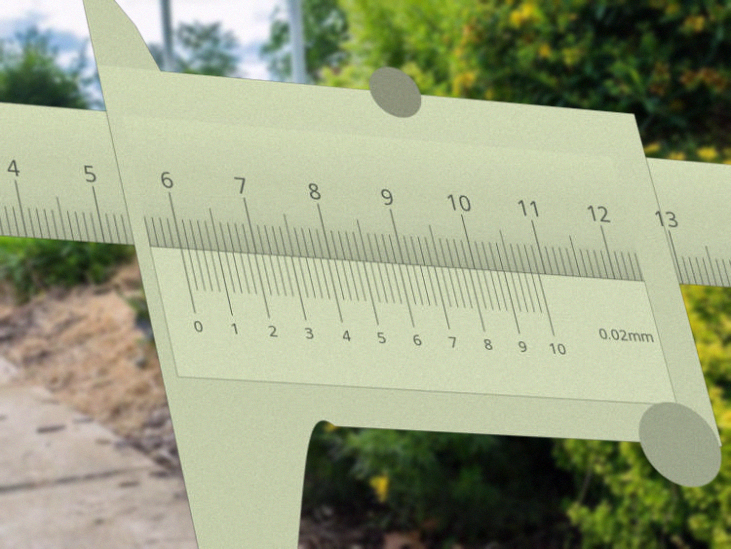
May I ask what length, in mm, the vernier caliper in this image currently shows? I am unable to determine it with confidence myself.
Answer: 60.0 mm
